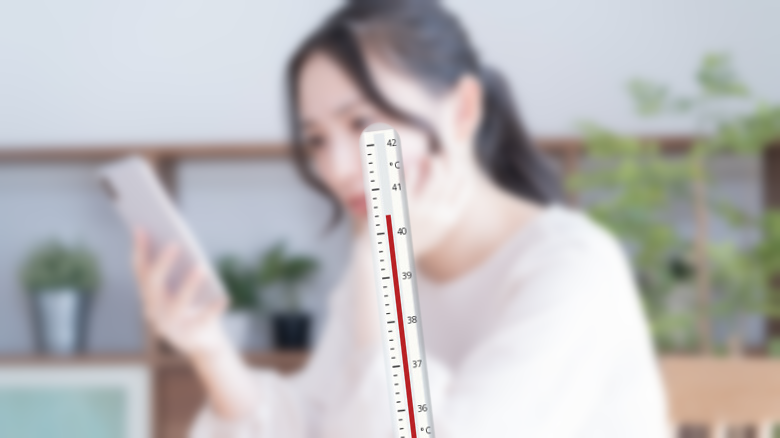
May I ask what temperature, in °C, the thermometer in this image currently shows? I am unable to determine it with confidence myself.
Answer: 40.4 °C
